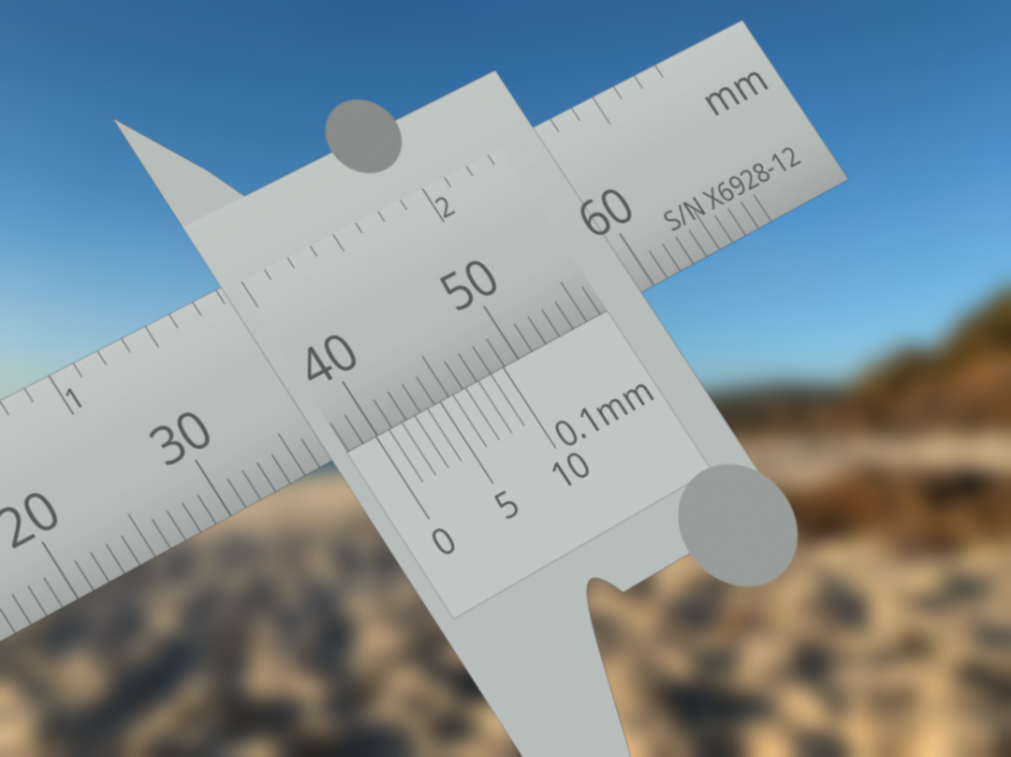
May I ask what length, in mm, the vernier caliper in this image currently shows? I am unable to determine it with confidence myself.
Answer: 39.9 mm
